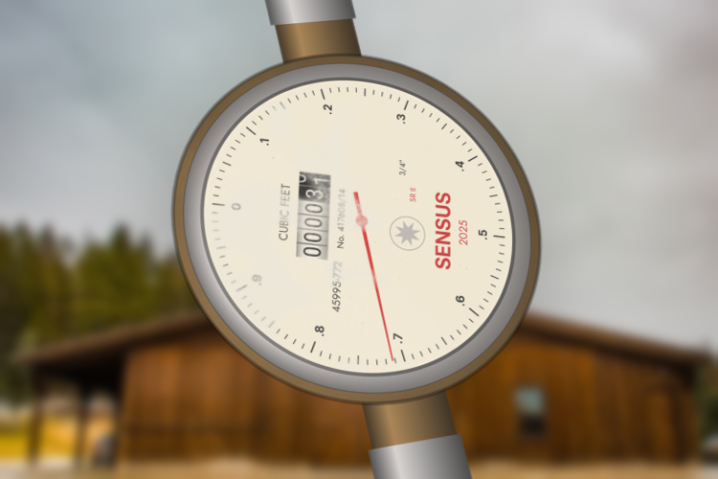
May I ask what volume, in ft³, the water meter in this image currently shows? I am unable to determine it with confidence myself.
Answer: 30.71 ft³
